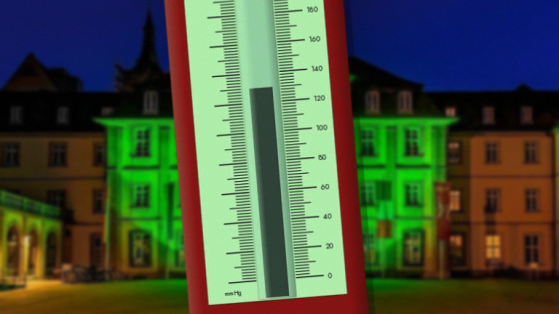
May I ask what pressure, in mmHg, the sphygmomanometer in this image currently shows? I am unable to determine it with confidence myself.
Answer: 130 mmHg
